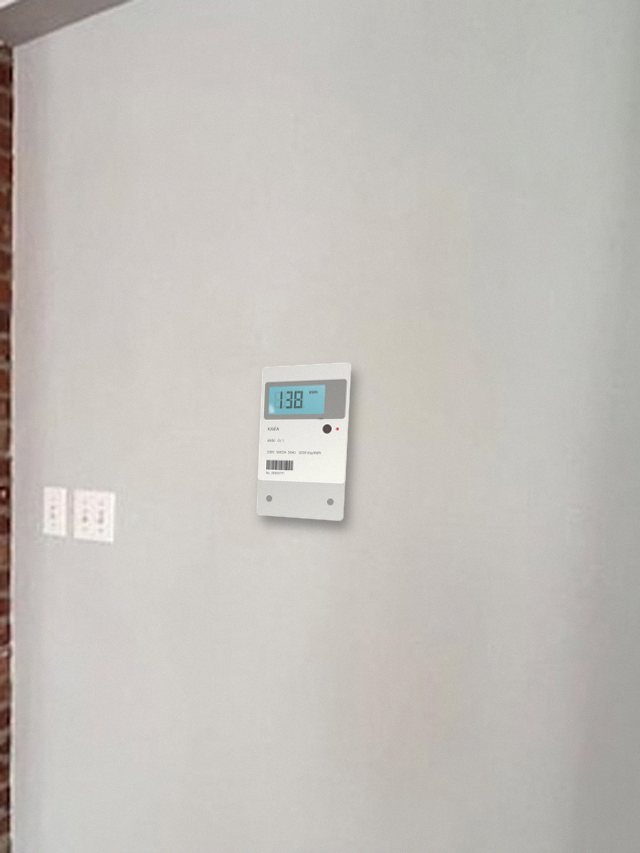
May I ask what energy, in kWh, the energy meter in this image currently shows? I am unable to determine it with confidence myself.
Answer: 138 kWh
